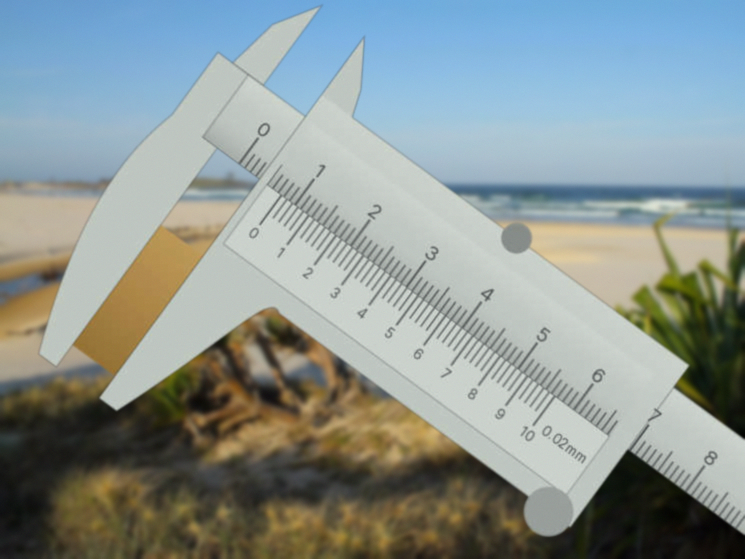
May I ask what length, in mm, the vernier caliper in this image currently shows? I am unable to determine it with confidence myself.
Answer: 7.6 mm
